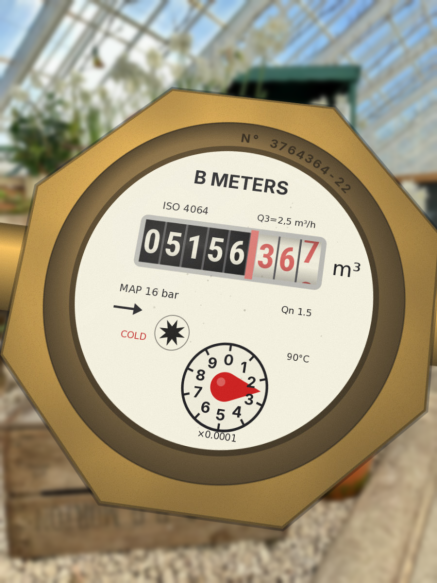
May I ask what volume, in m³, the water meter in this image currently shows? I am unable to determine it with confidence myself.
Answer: 5156.3672 m³
